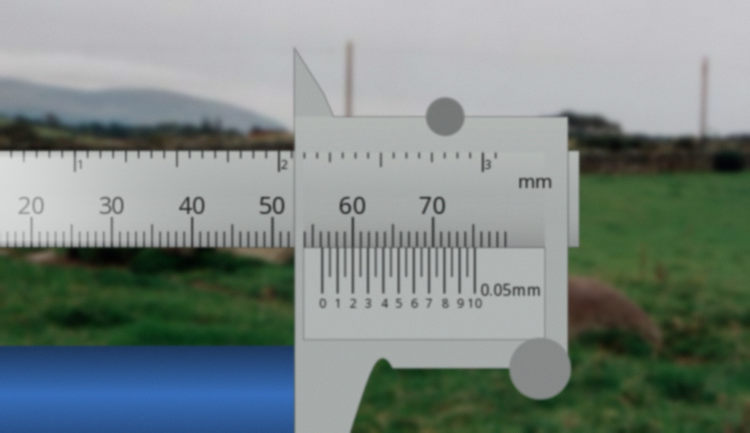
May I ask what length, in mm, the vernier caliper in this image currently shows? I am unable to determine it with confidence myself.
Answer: 56.2 mm
